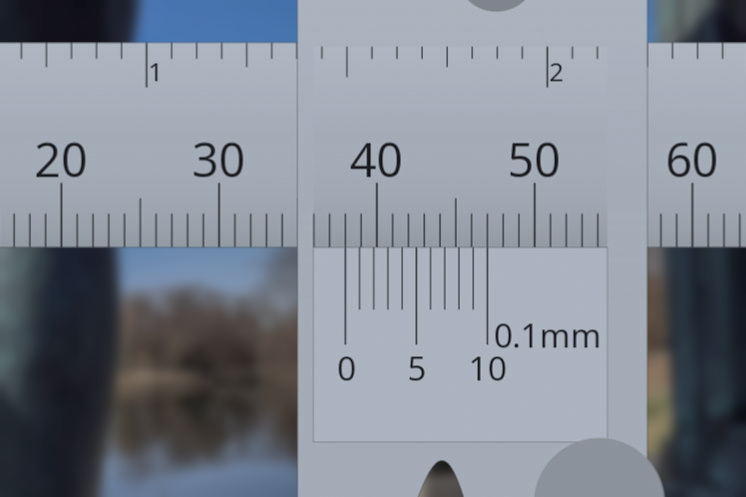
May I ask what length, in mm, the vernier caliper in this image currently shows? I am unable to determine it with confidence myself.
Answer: 38.0 mm
